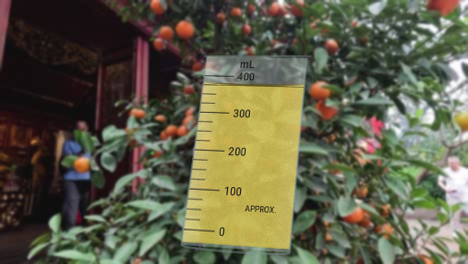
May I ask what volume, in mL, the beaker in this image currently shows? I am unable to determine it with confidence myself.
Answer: 375 mL
